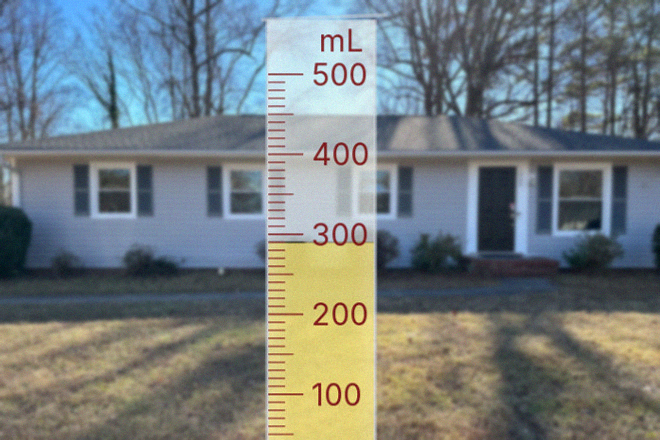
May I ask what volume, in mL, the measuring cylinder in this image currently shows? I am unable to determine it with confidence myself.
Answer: 290 mL
